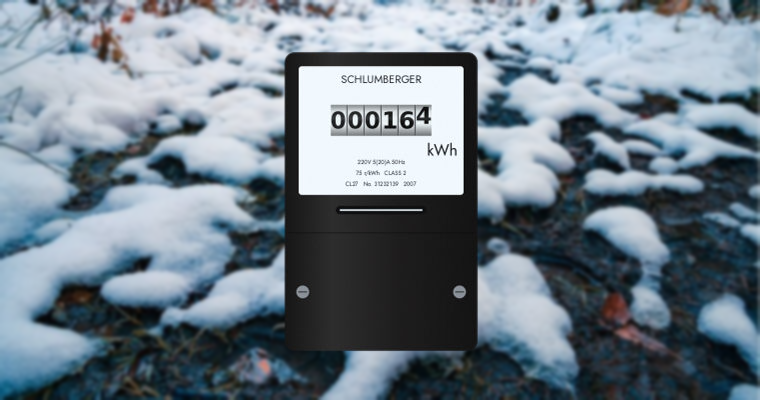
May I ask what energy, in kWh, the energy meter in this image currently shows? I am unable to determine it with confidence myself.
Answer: 164 kWh
